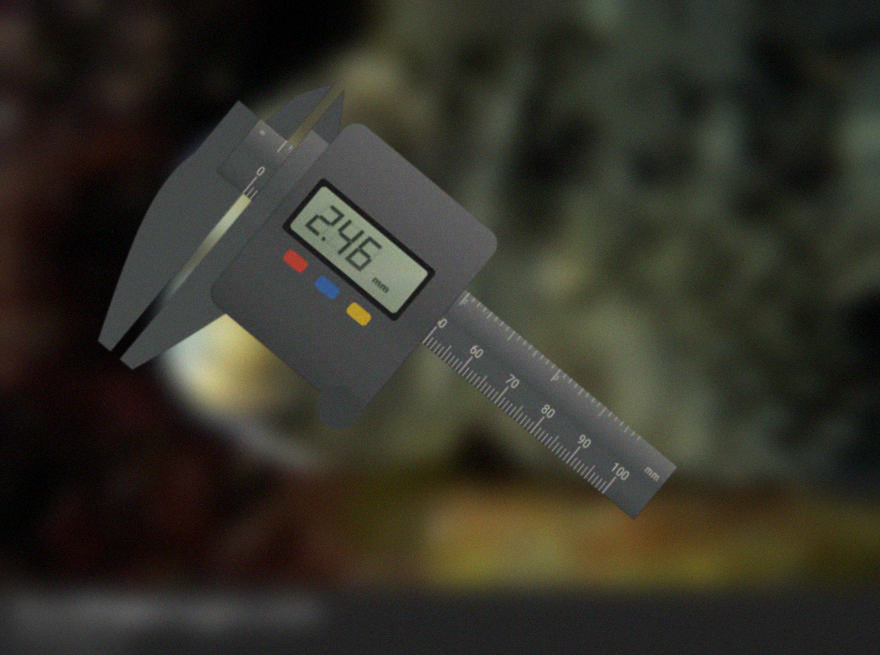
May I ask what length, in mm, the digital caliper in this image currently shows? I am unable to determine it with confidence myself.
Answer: 2.46 mm
